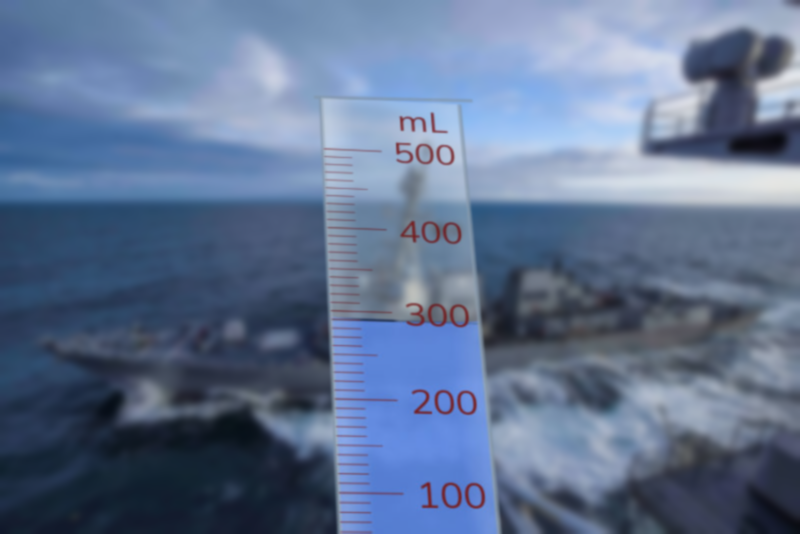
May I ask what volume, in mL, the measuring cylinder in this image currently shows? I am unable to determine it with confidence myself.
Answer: 290 mL
